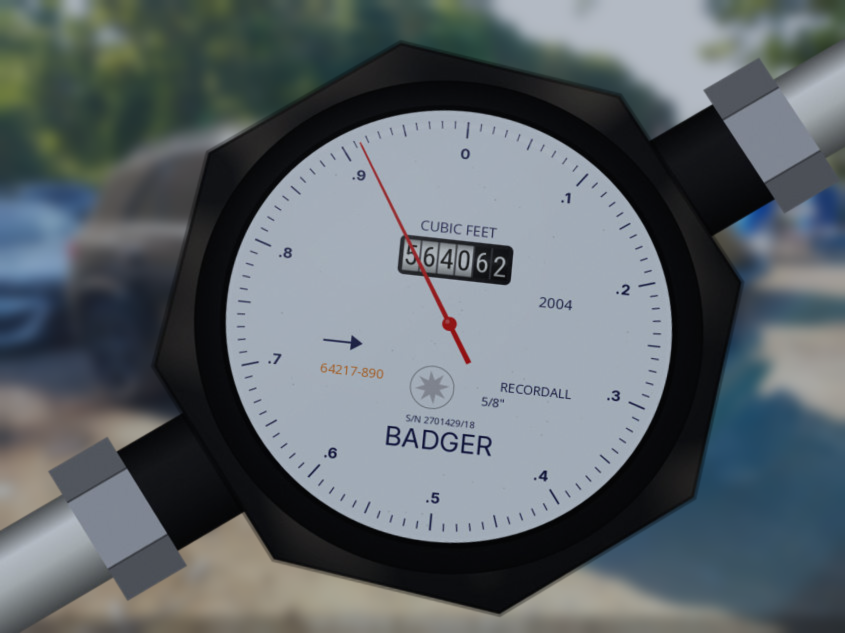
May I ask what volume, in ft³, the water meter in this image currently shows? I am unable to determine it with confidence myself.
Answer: 564061.91 ft³
